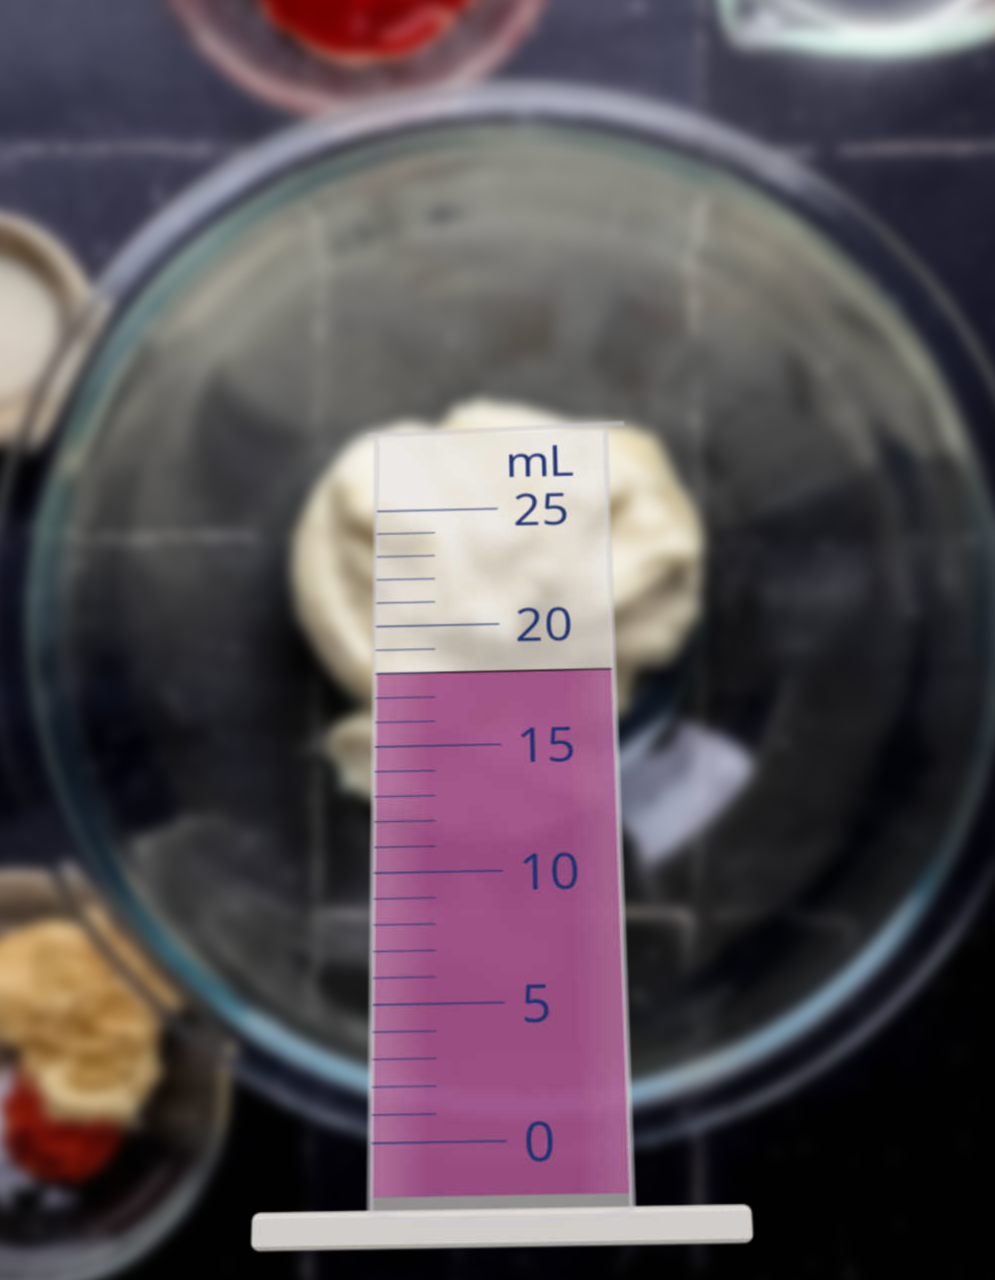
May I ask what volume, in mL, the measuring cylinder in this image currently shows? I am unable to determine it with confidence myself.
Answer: 18 mL
